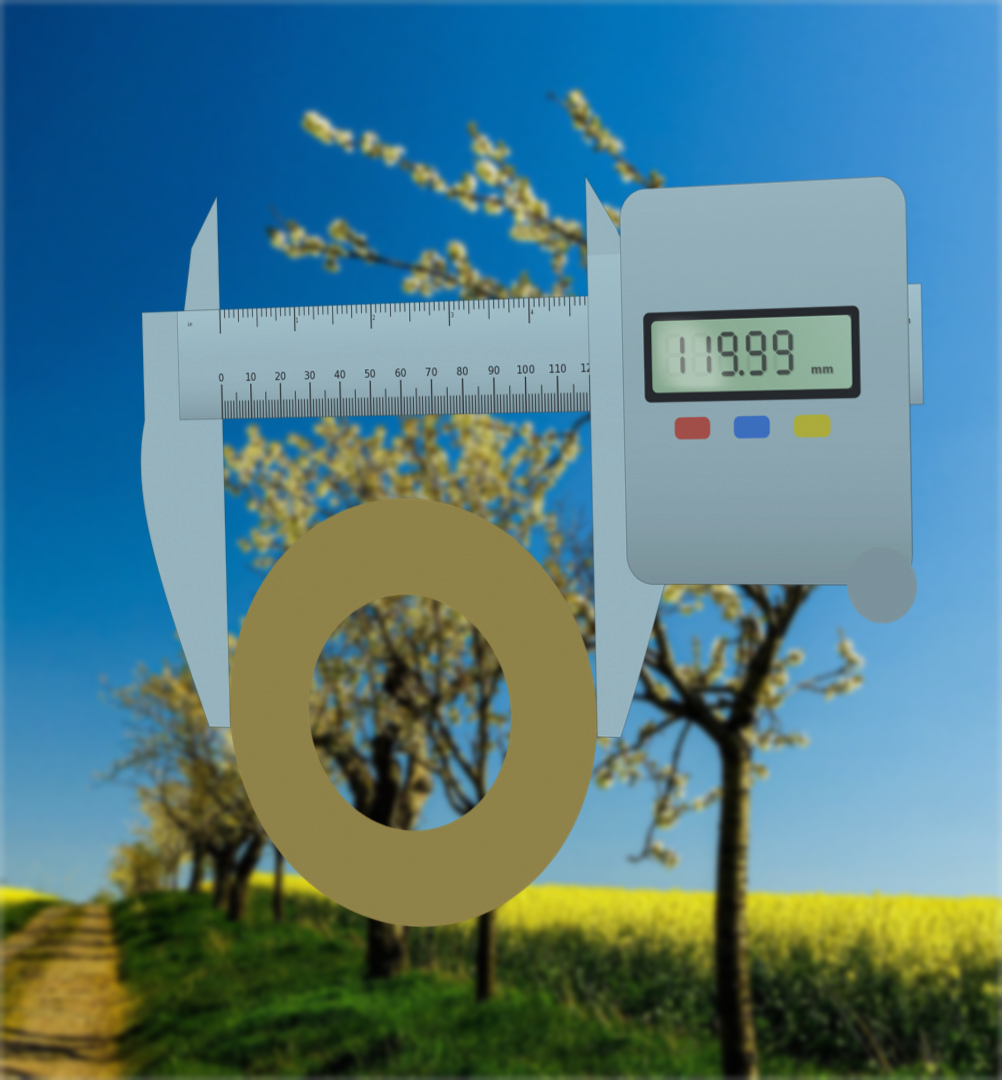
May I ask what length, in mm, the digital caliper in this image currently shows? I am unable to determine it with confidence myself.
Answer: 119.99 mm
